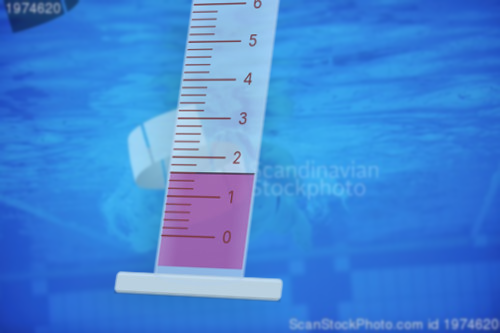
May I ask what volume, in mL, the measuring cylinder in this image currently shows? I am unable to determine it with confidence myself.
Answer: 1.6 mL
